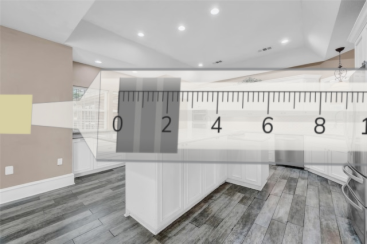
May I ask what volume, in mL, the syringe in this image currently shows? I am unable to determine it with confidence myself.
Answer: 0 mL
